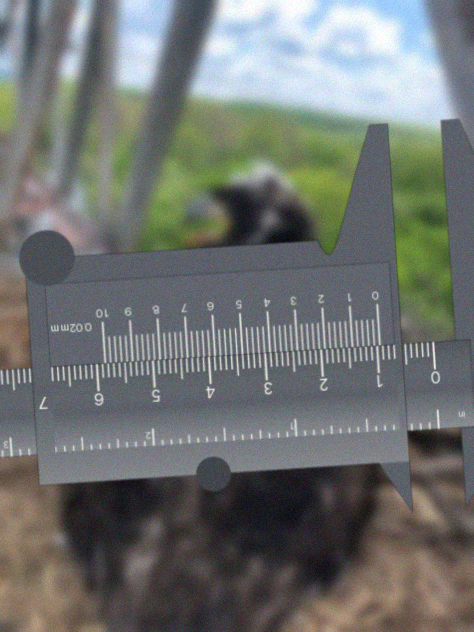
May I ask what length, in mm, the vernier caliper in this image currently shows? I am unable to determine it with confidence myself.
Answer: 9.5 mm
